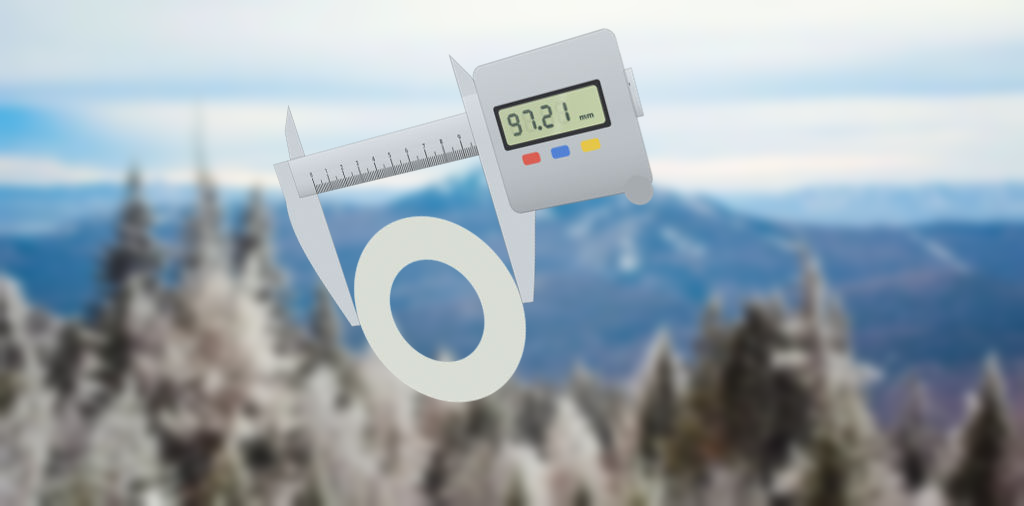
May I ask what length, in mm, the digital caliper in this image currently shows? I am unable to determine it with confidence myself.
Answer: 97.21 mm
